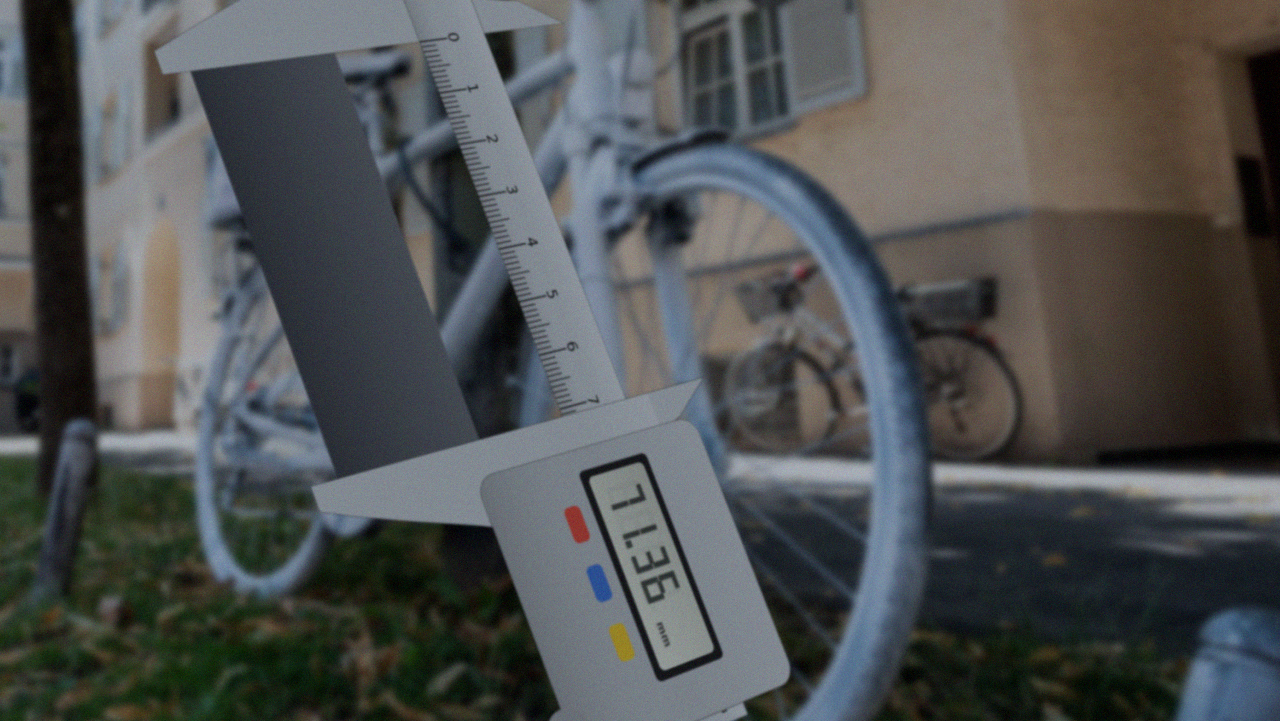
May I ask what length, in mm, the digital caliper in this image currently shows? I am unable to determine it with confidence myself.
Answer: 71.36 mm
